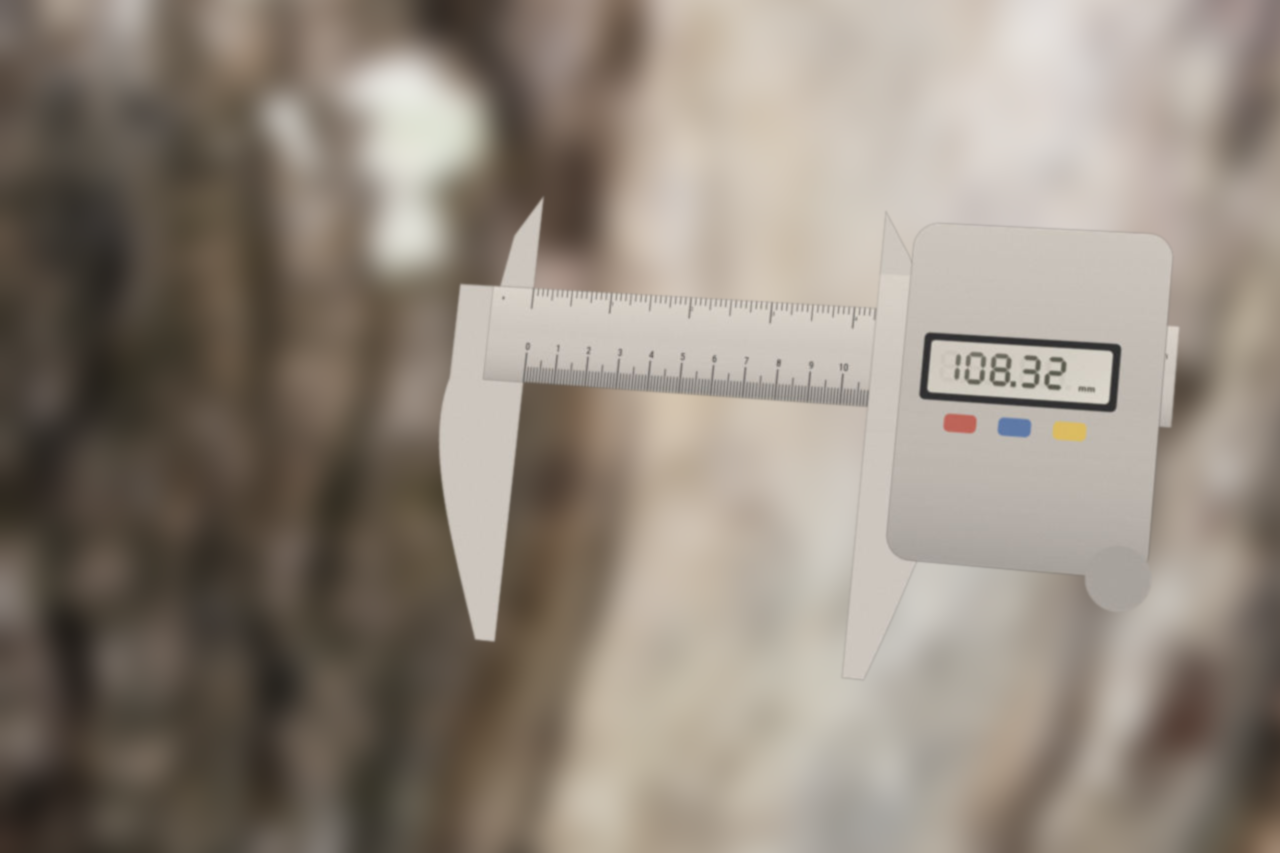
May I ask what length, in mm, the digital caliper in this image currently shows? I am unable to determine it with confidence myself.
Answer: 108.32 mm
